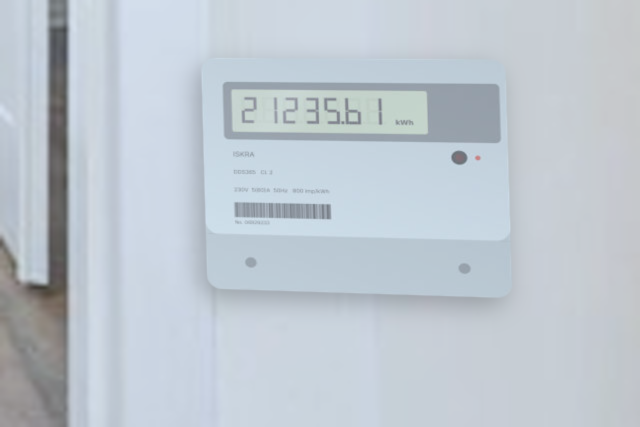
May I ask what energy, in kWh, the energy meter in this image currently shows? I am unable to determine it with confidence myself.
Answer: 21235.61 kWh
